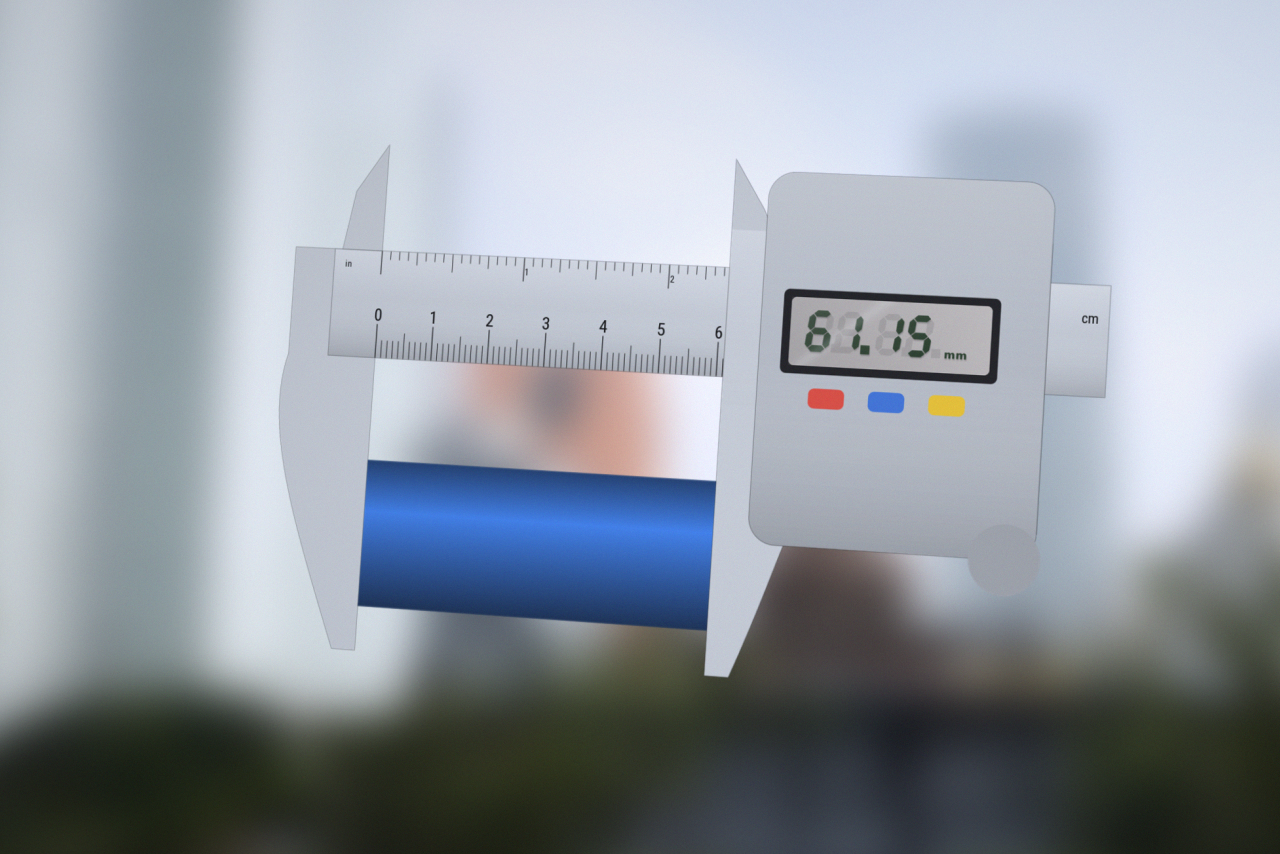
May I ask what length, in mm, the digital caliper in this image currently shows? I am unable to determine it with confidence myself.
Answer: 61.15 mm
